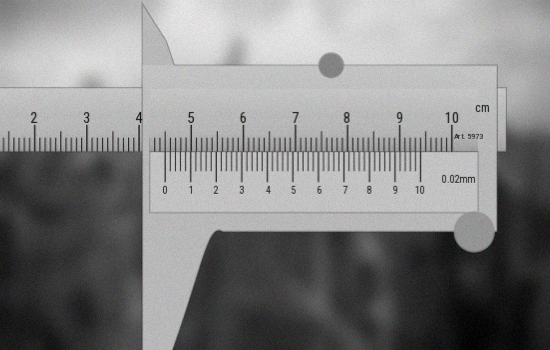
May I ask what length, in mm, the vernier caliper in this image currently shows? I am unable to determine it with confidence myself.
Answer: 45.0 mm
